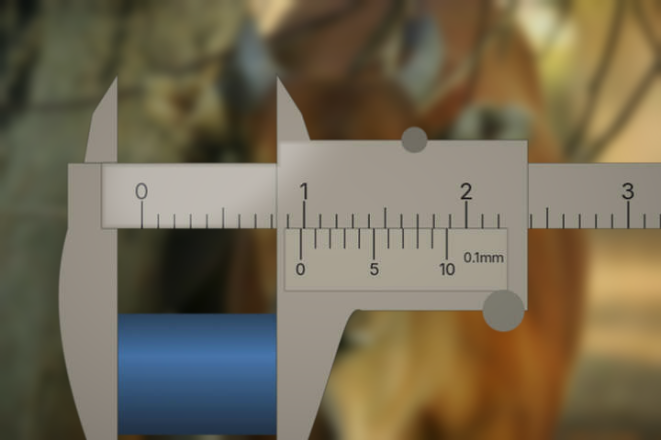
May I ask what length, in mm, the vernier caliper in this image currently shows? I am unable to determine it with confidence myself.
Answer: 9.8 mm
